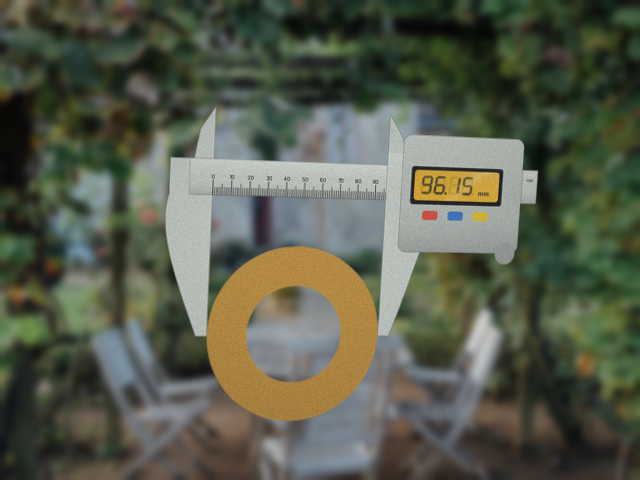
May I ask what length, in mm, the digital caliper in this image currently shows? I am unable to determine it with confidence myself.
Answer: 96.15 mm
